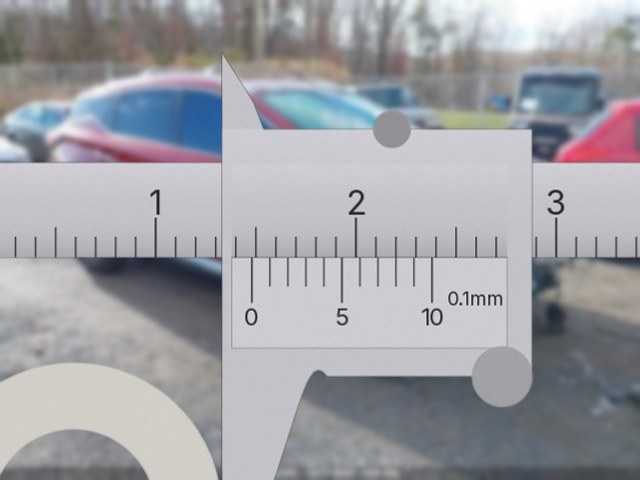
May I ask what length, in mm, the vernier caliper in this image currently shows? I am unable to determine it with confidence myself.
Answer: 14.8 mm
